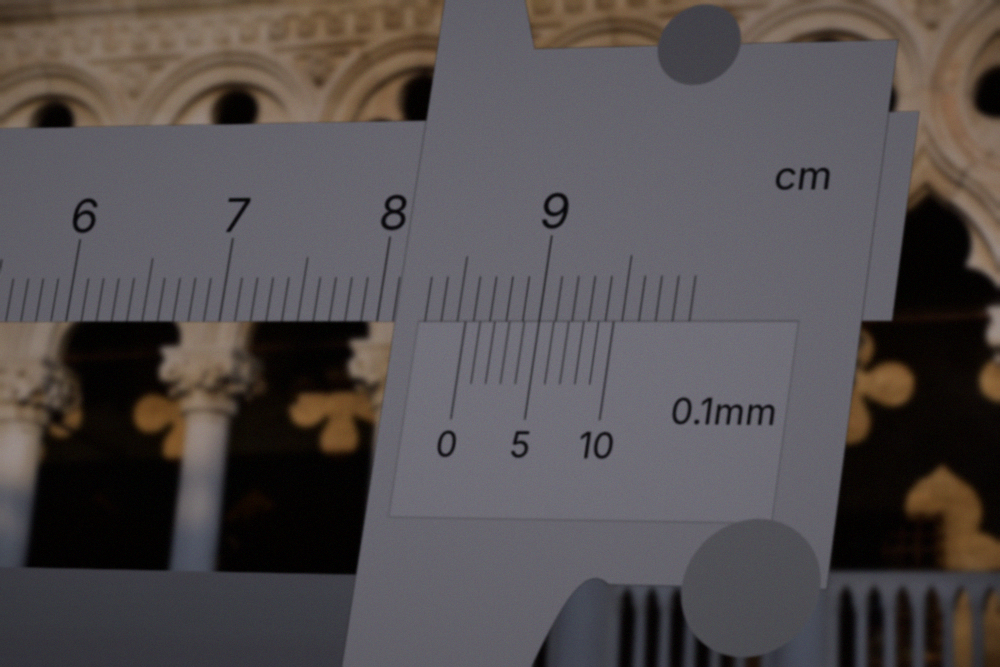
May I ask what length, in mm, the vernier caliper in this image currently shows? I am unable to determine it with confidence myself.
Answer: 85.5 mm
